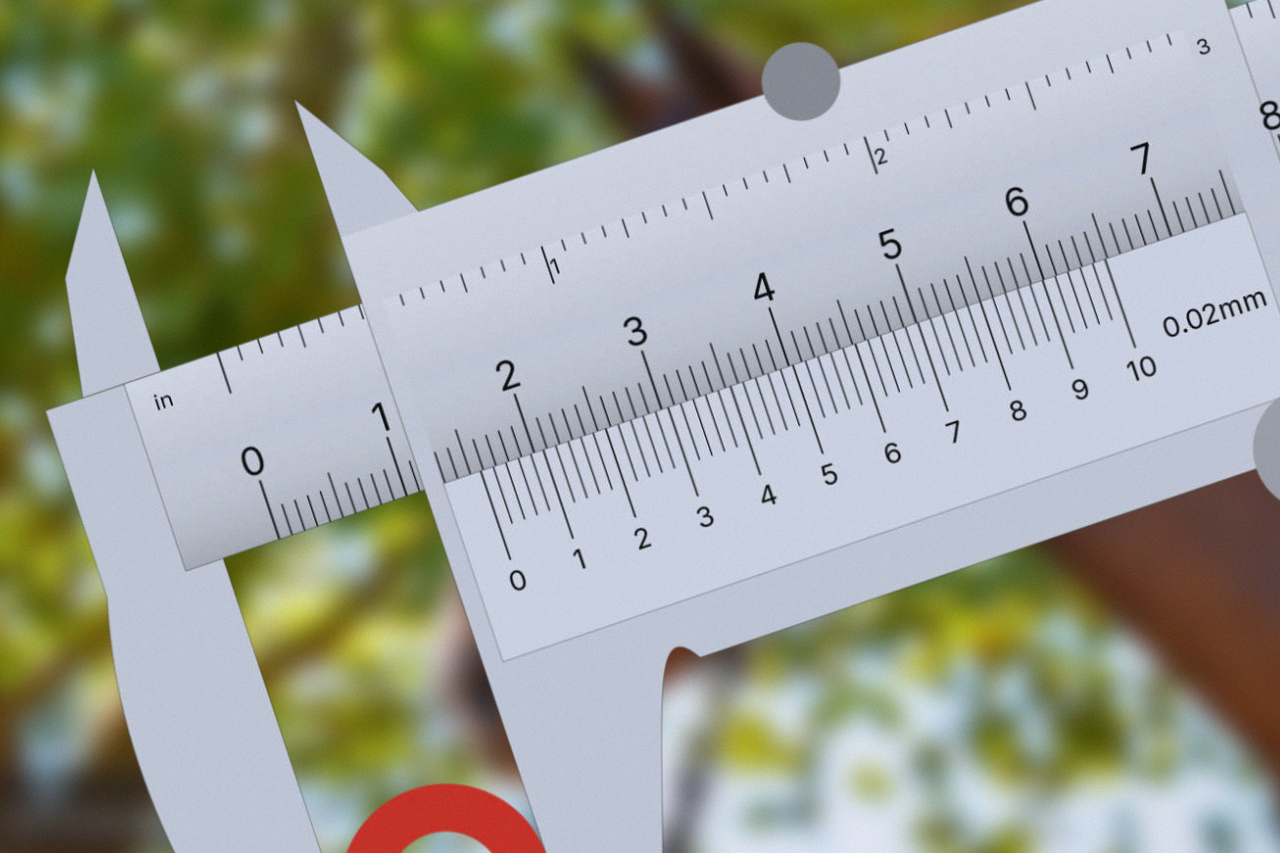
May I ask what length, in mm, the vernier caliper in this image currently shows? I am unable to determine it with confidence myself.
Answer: 15.8 mm
